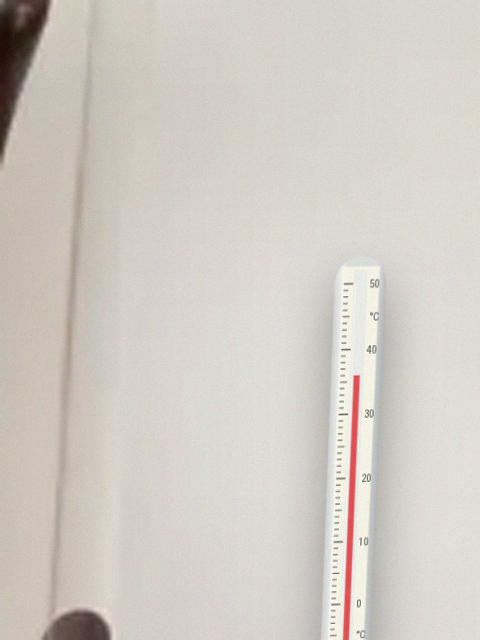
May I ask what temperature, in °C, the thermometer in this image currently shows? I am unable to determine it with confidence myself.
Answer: 36 °C
